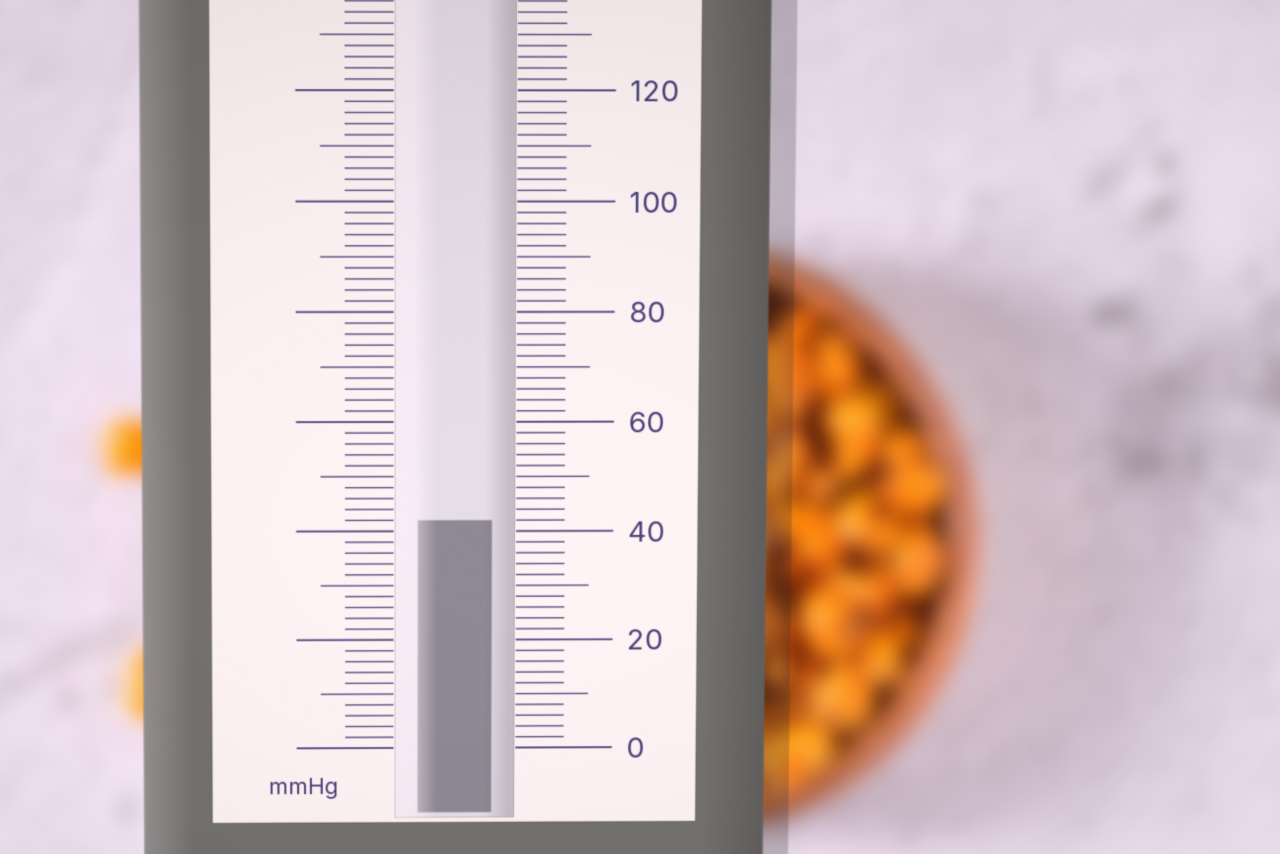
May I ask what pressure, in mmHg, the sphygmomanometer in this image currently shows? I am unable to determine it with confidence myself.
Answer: 42 mmHg
